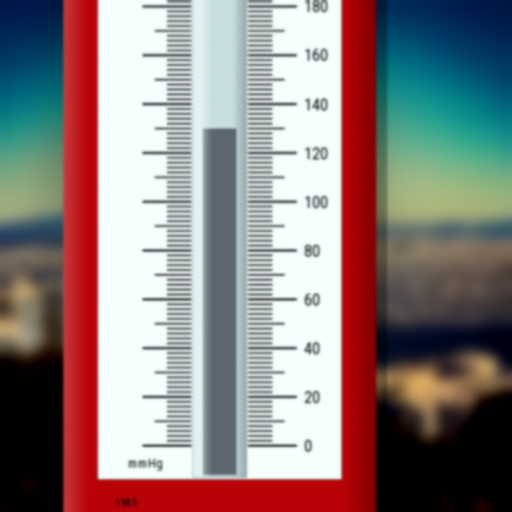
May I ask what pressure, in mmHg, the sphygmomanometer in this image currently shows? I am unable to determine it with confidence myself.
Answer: 130 mmHg
